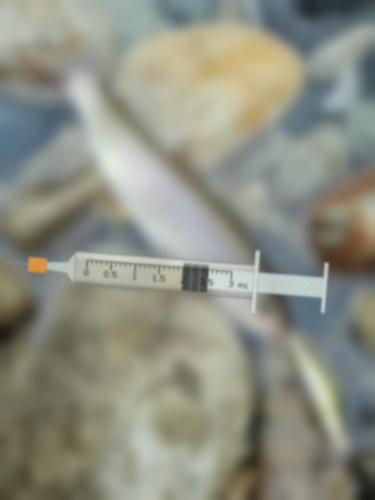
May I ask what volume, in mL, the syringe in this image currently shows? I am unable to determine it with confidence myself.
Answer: 2 mL
